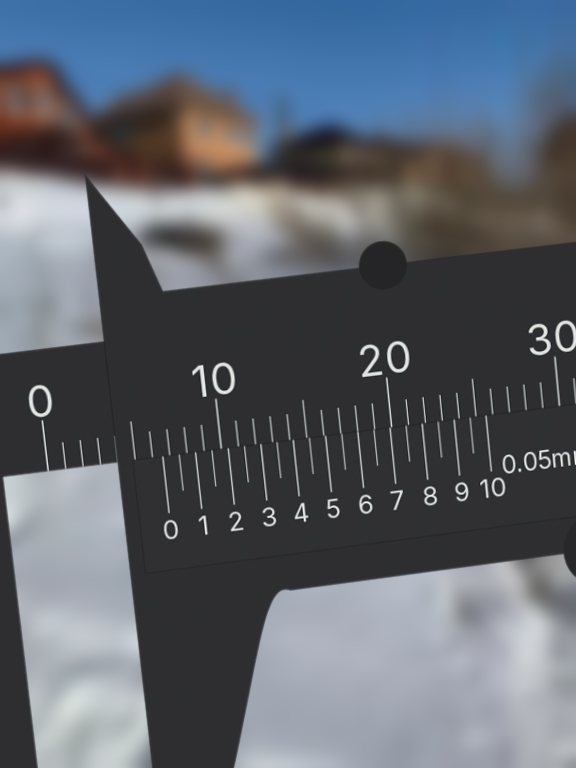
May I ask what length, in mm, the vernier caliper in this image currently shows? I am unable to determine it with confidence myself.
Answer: 6.6 mm
